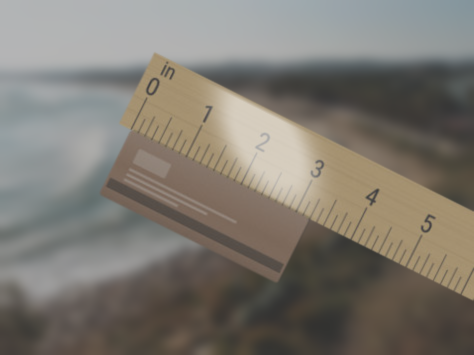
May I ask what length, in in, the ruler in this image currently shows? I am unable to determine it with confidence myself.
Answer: 3.25 in
